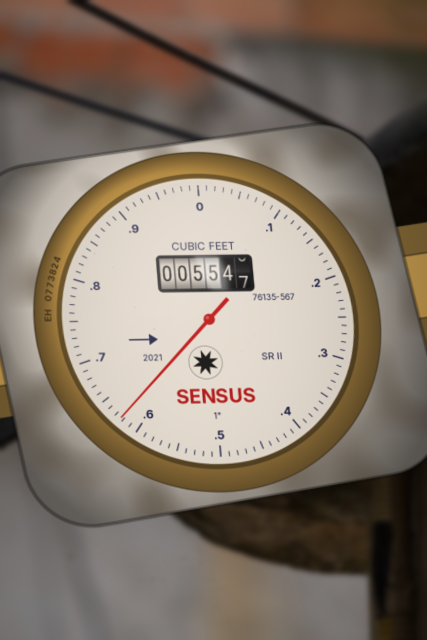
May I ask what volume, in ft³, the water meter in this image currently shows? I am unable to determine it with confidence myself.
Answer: 5546.62 ft³
